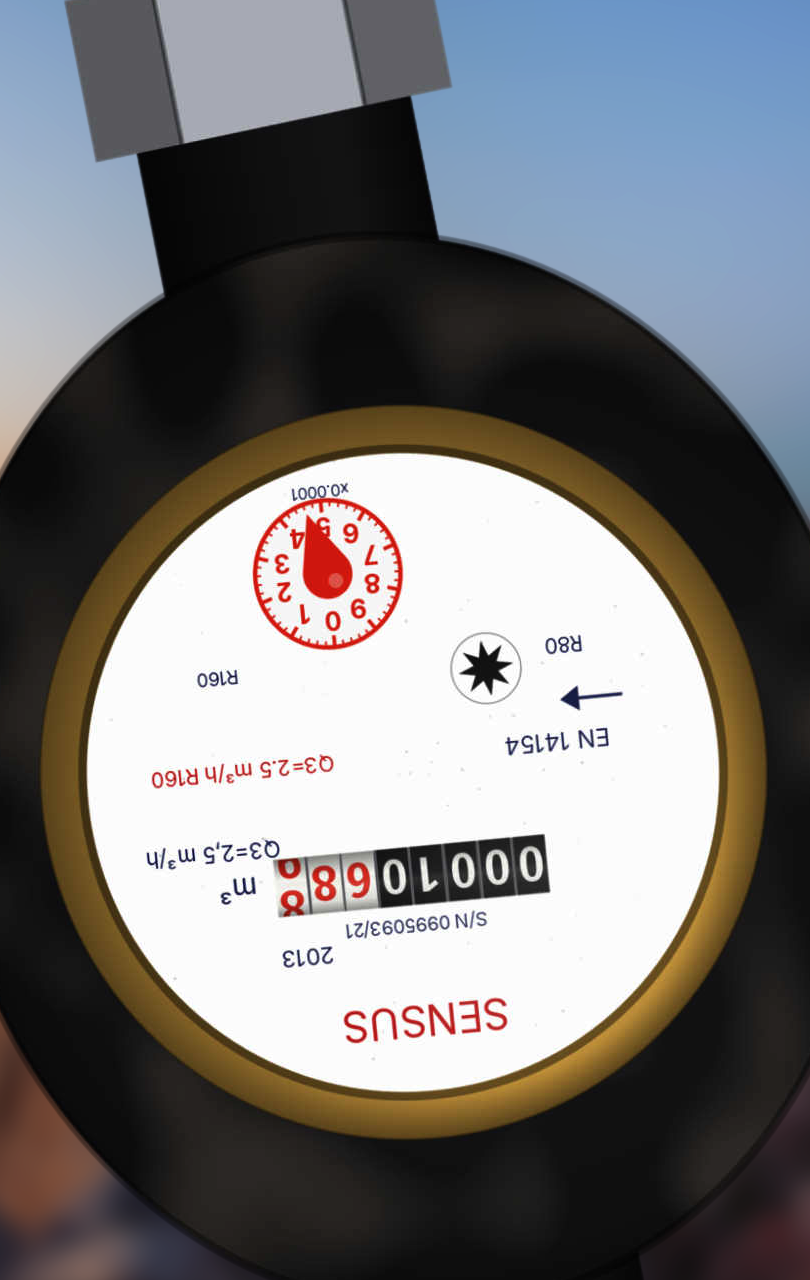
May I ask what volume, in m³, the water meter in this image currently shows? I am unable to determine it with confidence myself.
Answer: 10.6884 m³
